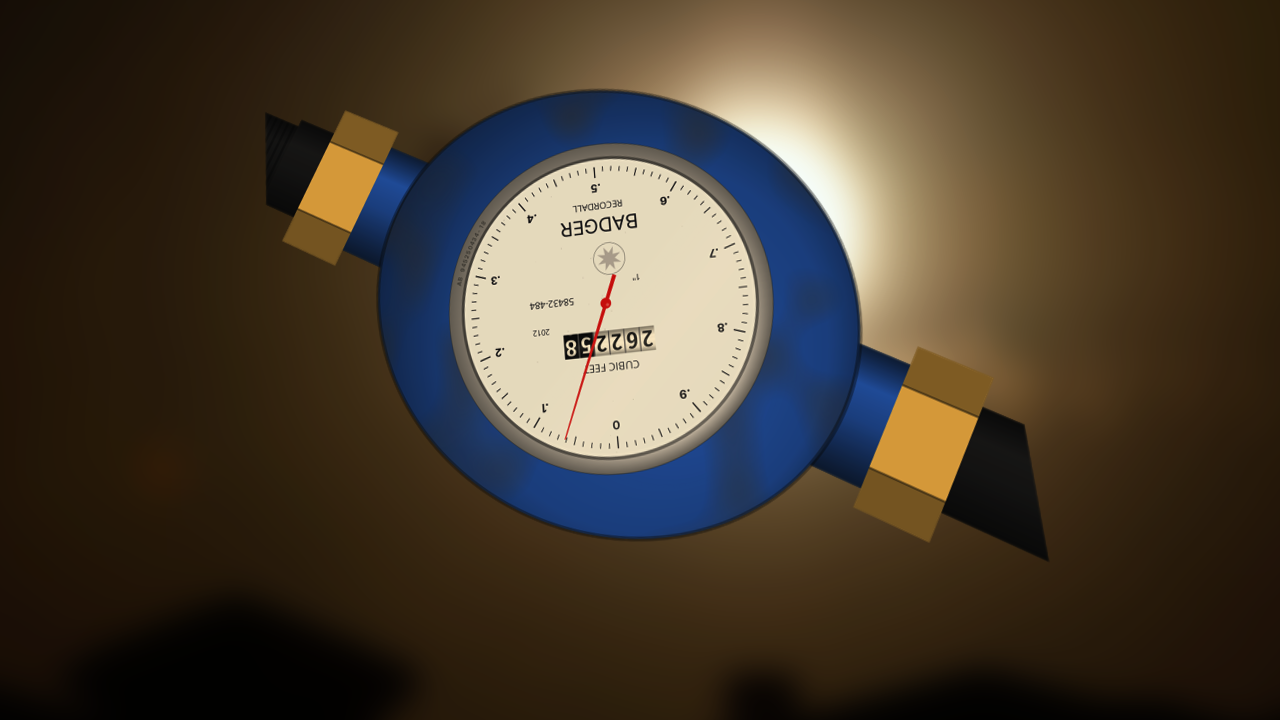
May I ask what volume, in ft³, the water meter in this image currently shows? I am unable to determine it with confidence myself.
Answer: 262258.06 ft³
